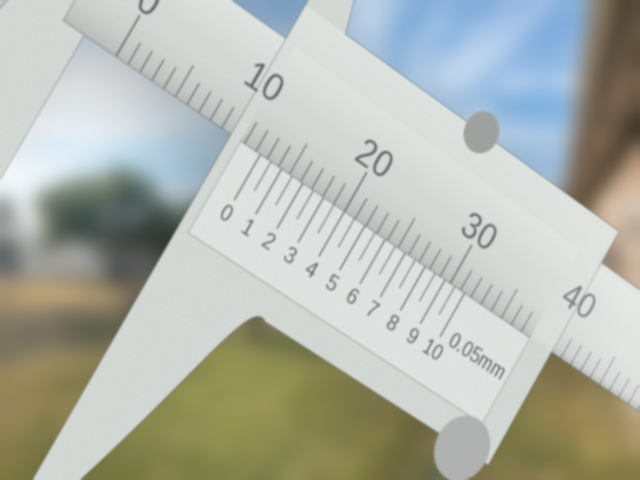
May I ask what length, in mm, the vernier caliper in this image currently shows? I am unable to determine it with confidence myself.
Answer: 12.4 mm
